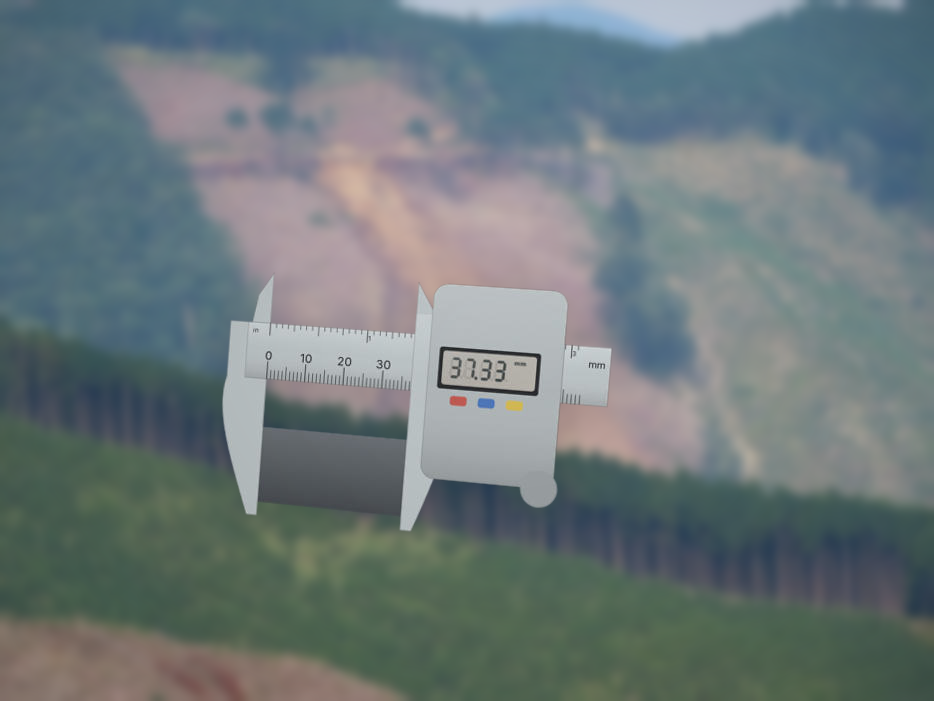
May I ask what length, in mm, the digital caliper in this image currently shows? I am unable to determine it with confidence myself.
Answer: 37.33 mm
